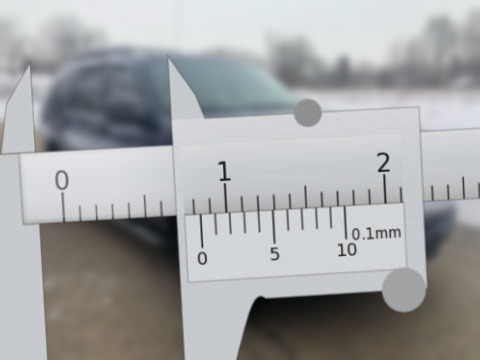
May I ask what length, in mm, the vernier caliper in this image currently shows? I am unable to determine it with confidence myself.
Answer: 8.4 mm
